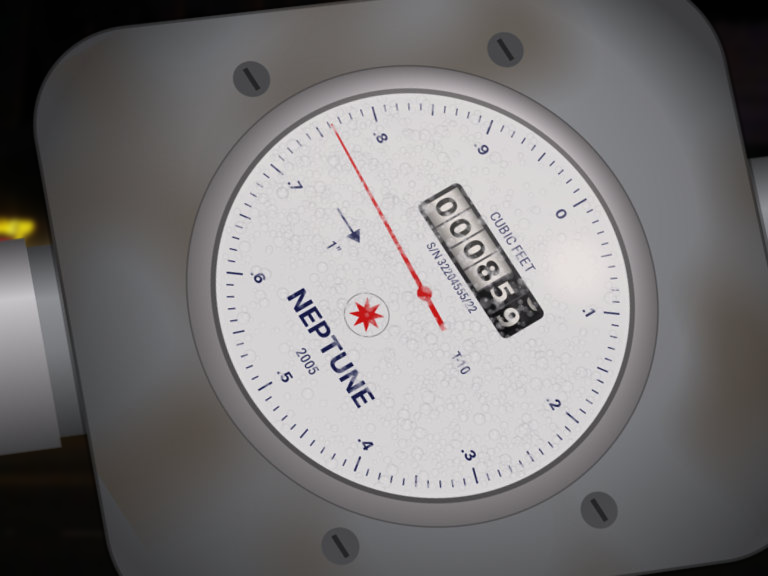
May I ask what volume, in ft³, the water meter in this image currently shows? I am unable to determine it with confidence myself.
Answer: 858.76 ft³
